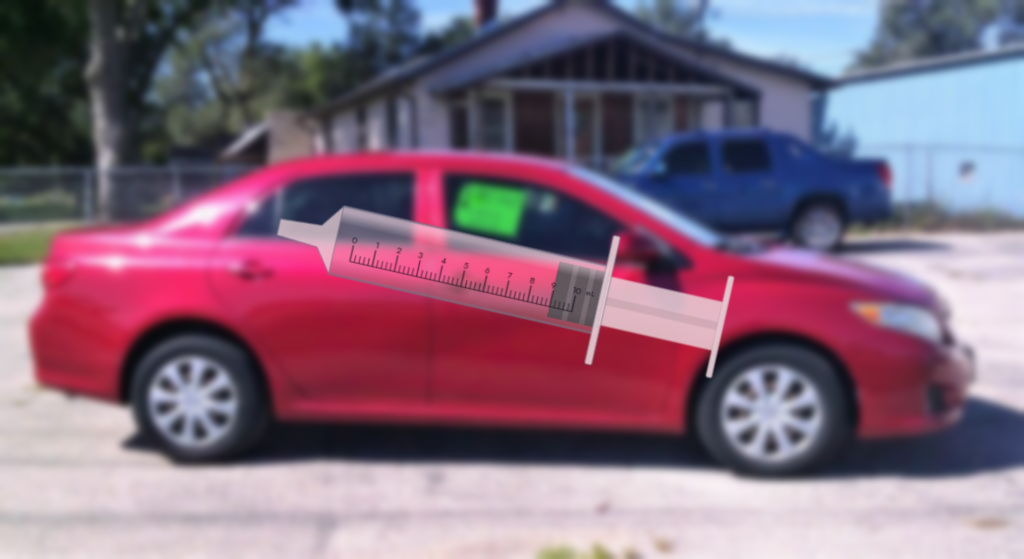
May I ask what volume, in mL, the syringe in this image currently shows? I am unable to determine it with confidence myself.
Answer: 9 mL
